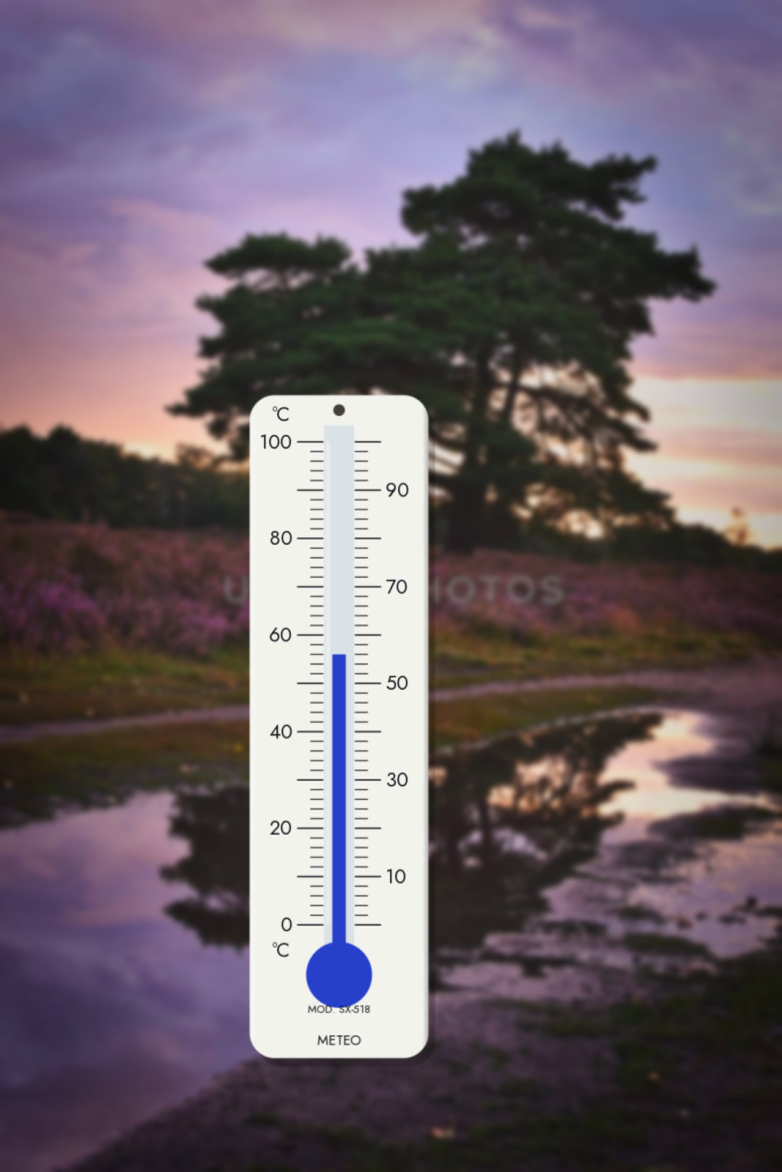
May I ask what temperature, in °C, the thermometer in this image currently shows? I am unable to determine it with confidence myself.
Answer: 56 °C
